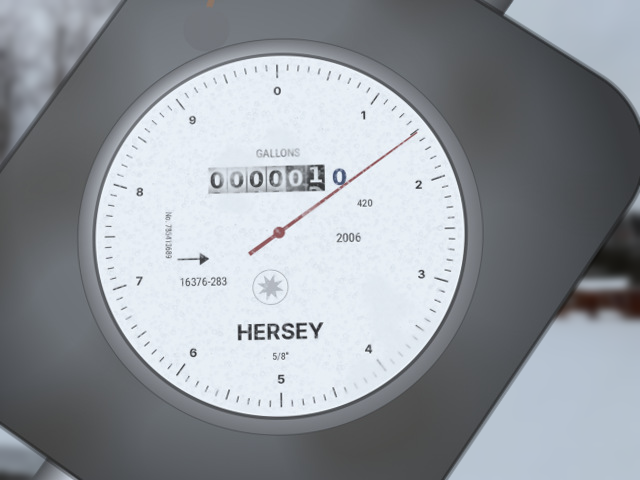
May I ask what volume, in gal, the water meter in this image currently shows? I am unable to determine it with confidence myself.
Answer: 11.5 gal
